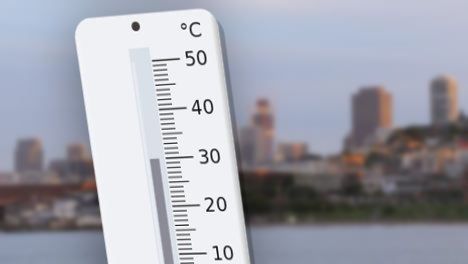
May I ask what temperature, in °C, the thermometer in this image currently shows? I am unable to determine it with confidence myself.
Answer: 30 °C
